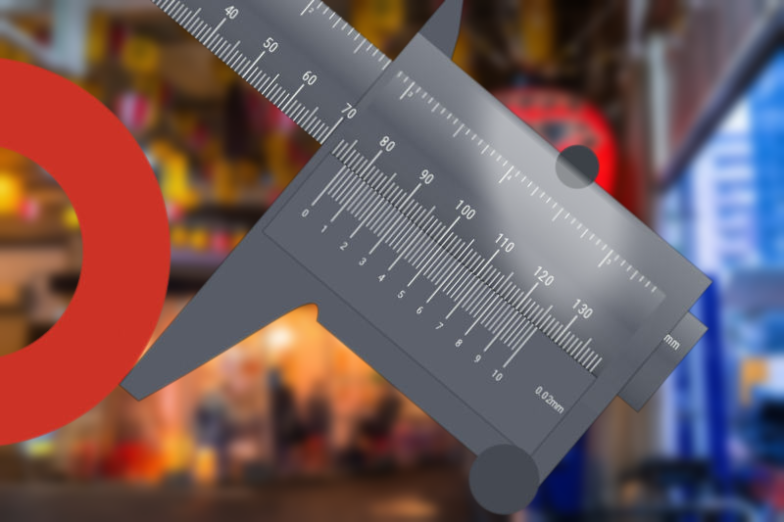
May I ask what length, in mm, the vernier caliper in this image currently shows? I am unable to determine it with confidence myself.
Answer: 76.5 mm
